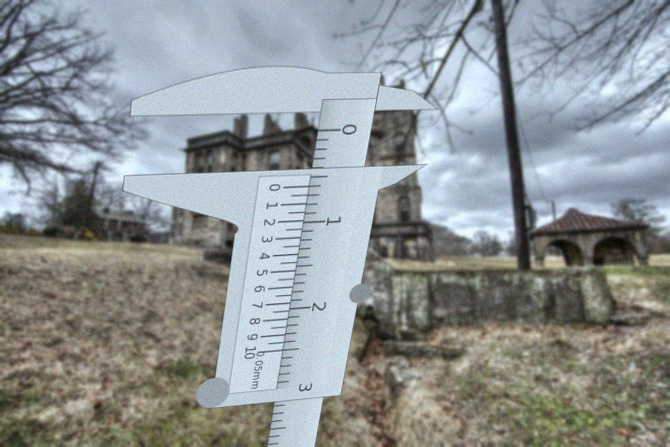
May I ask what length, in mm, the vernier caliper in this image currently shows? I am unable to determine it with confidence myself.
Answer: 6.0 mm
